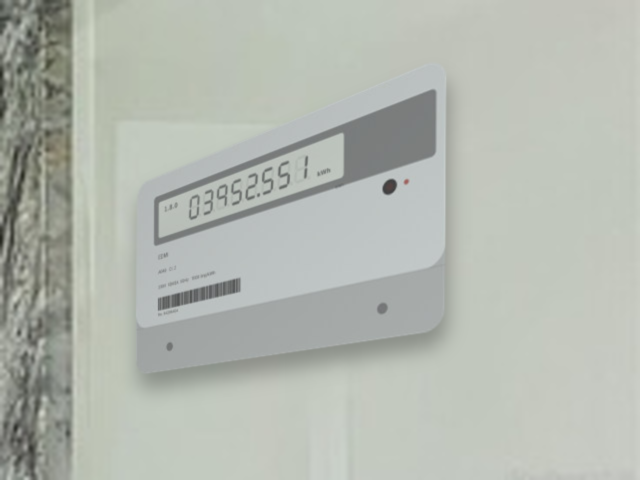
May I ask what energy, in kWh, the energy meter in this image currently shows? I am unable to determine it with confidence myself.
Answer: 3952.551 kWh
